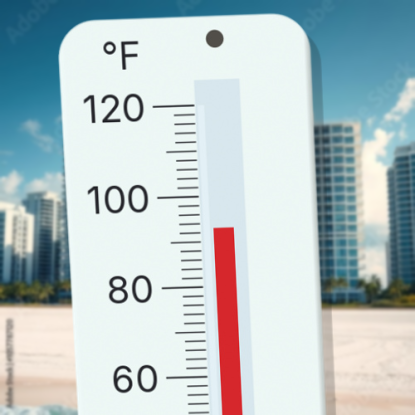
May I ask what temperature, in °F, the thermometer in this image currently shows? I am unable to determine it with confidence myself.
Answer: 93 °F
